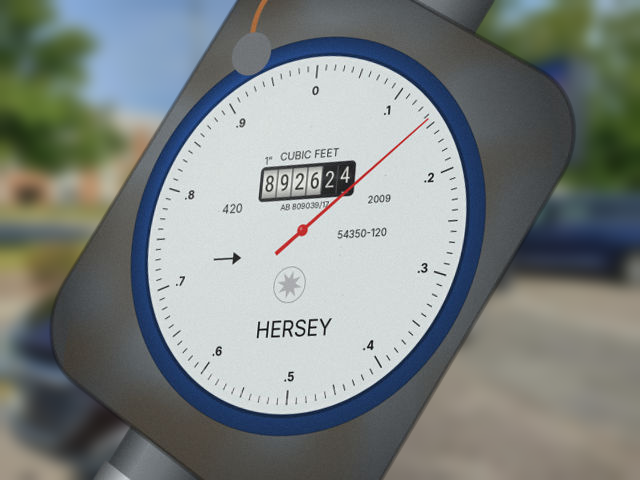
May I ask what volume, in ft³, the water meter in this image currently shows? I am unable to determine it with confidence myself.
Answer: 892624.14 ft³
